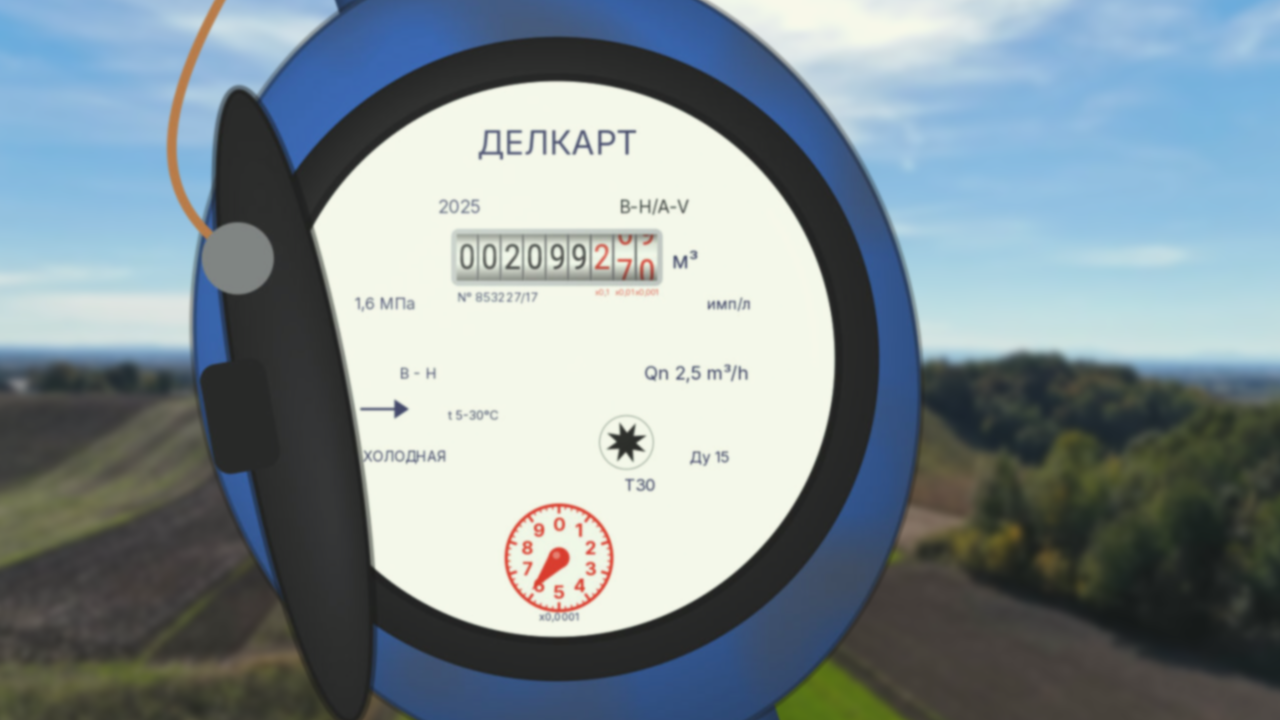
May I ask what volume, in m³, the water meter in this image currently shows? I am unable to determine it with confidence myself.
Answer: 2099.2696 m³
